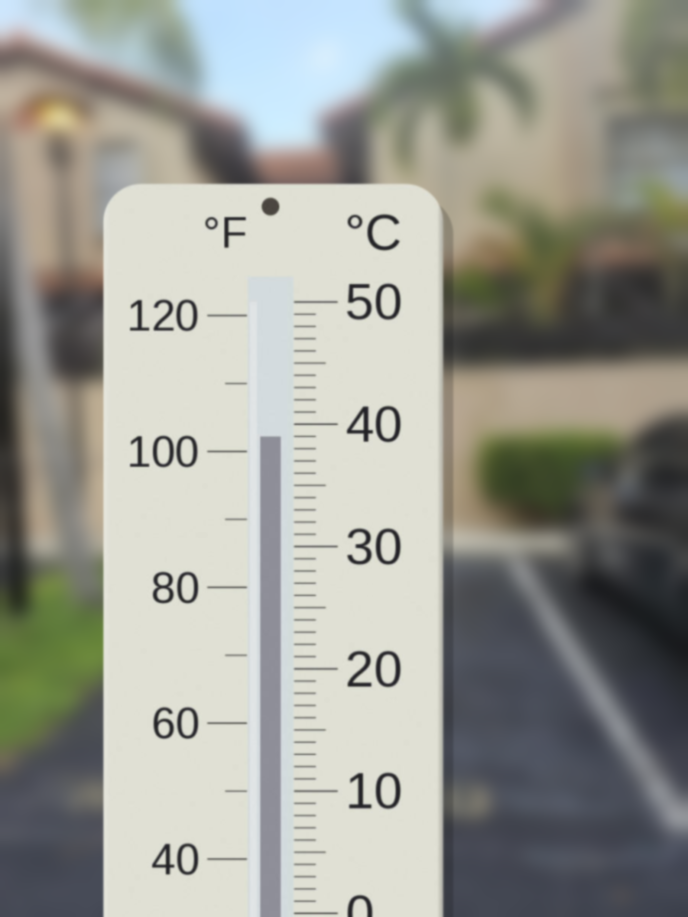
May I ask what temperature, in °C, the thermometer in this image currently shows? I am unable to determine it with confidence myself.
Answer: 39 °C
